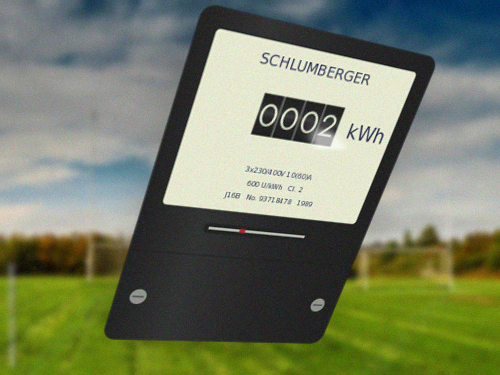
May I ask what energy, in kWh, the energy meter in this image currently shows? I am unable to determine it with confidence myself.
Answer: 2 kWh
